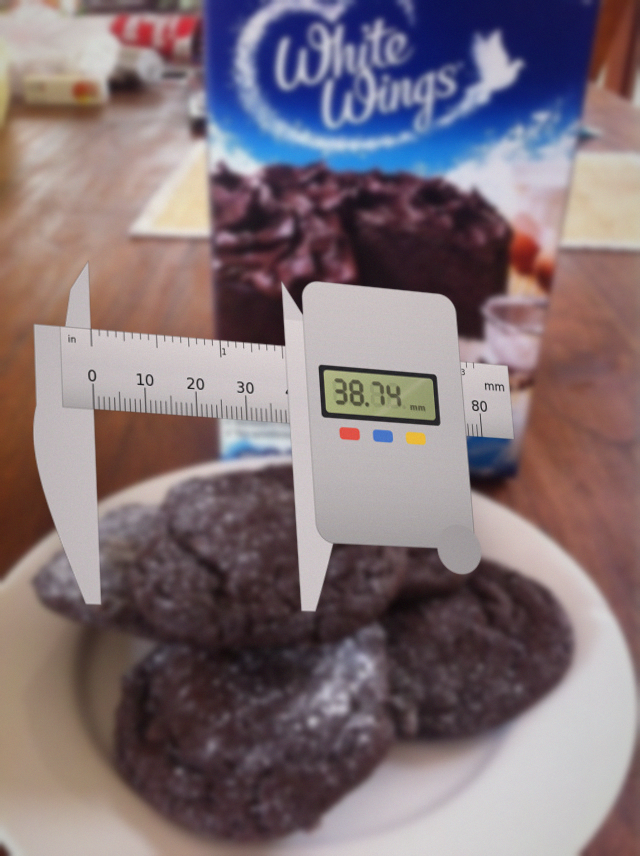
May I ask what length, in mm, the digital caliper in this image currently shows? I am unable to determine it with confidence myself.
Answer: 38.74 mm
